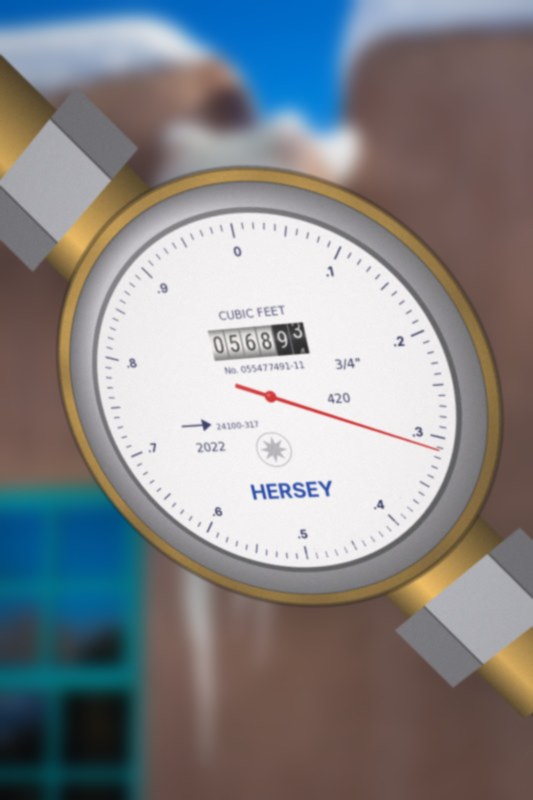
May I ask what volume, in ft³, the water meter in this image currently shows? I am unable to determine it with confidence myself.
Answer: 56893.31 ft³
